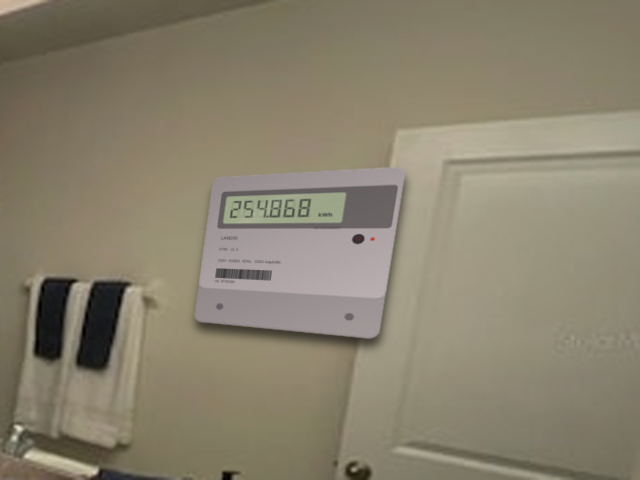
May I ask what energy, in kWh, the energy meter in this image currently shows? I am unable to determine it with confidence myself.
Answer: 254.868 kWh
